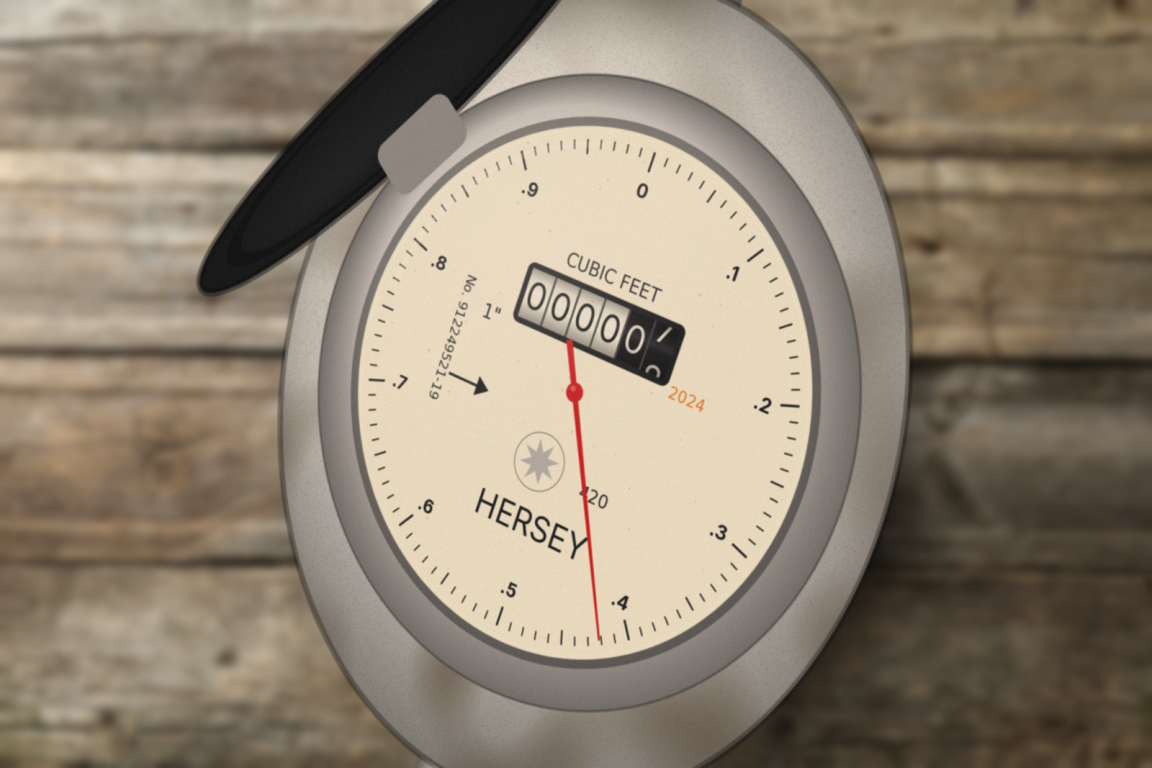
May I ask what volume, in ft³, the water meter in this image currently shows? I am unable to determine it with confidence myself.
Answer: 7.42 ft³
